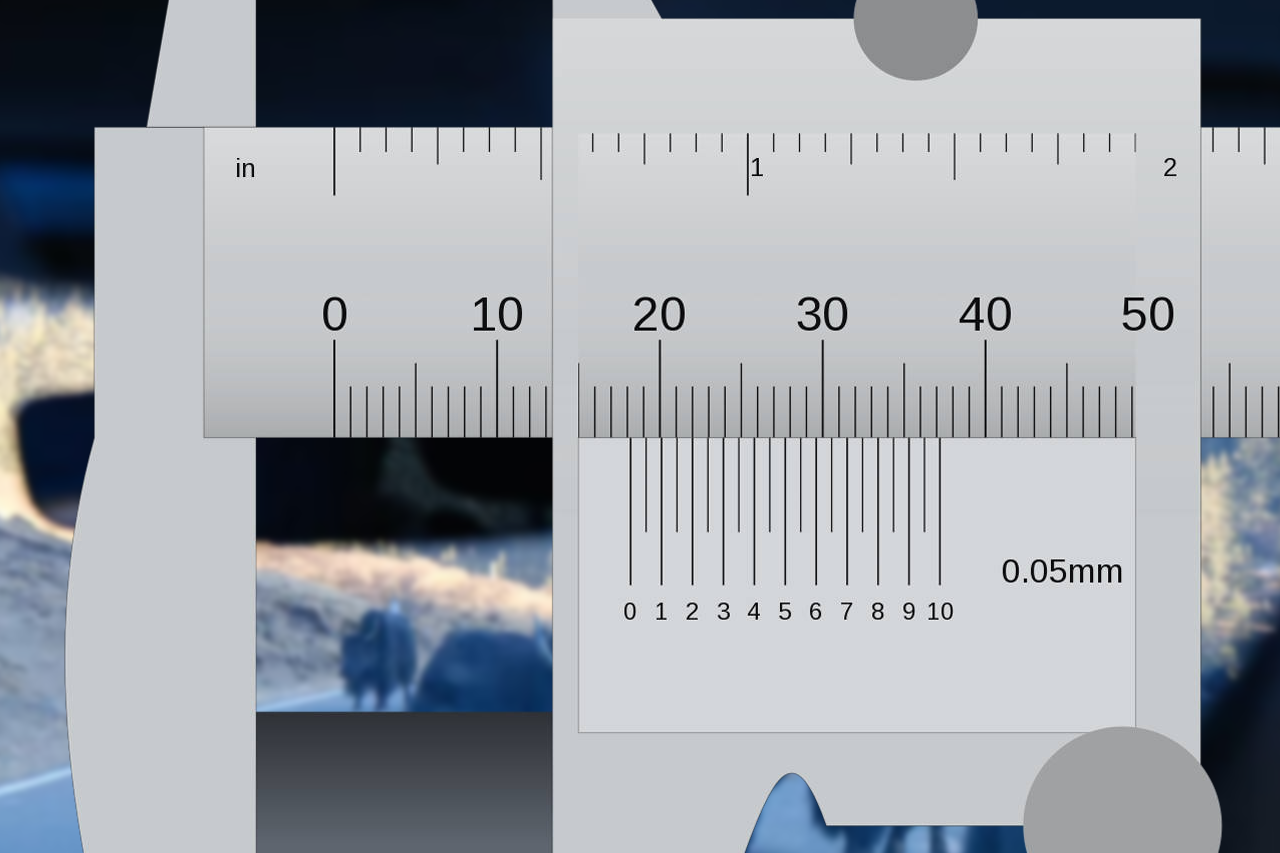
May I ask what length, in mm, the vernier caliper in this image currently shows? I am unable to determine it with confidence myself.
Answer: 18.2 mm
